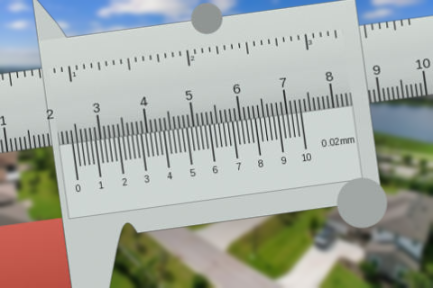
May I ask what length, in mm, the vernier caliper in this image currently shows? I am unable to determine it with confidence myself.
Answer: 24.0 mm
